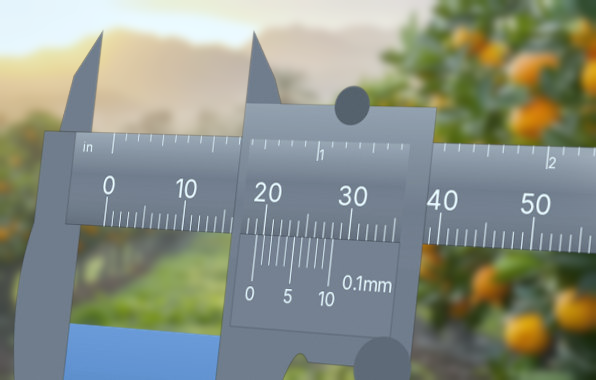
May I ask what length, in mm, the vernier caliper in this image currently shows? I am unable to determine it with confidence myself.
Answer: 19.2 mm
